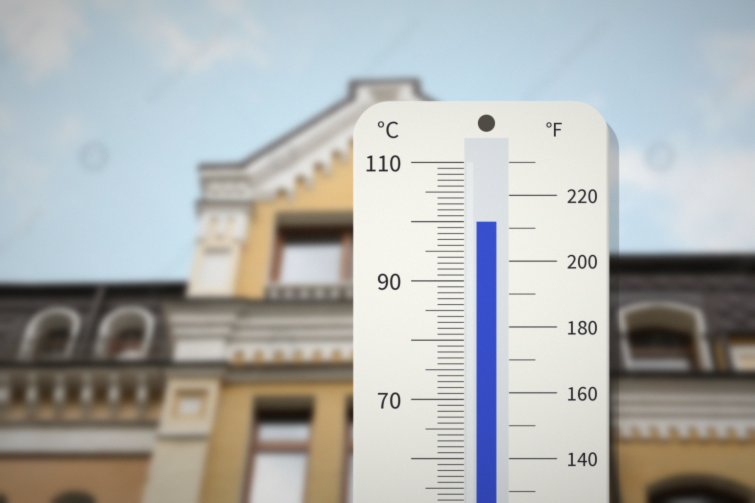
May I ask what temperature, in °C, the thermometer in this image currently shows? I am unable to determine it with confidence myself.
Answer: 100 °C
